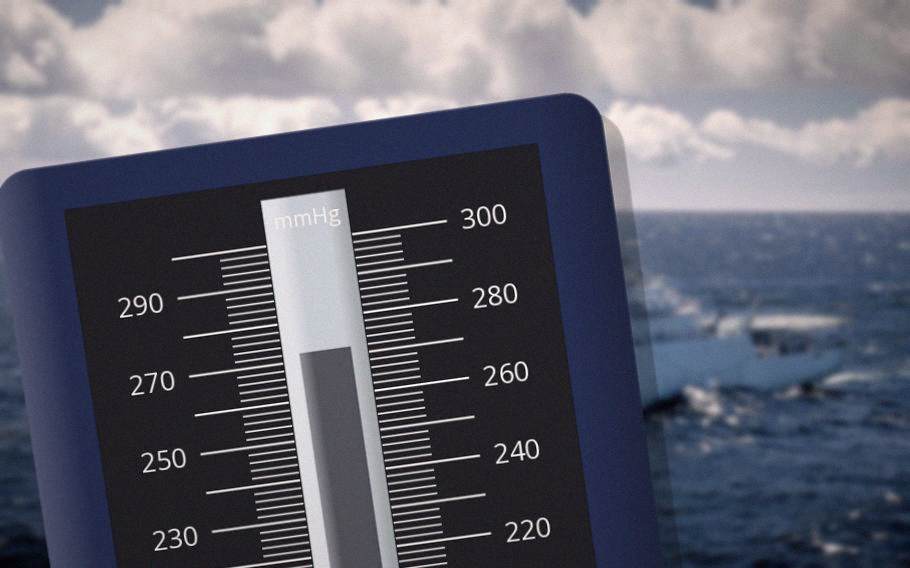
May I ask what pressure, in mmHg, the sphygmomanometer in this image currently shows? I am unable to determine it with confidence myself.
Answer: 272 mmHg
